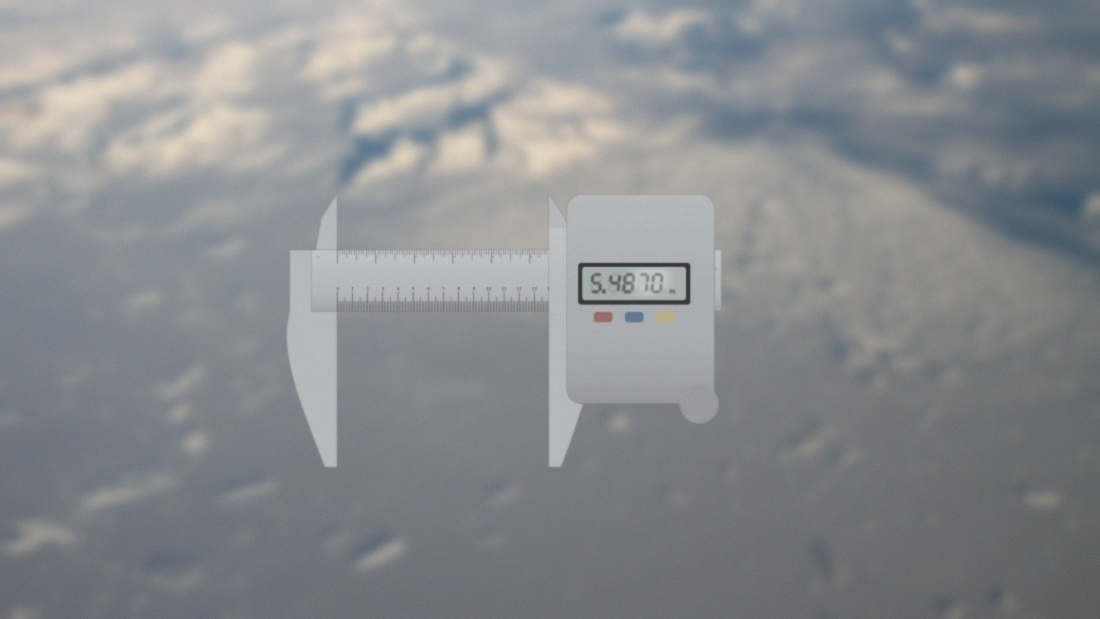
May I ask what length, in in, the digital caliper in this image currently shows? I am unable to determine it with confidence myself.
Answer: 5.4870 in
